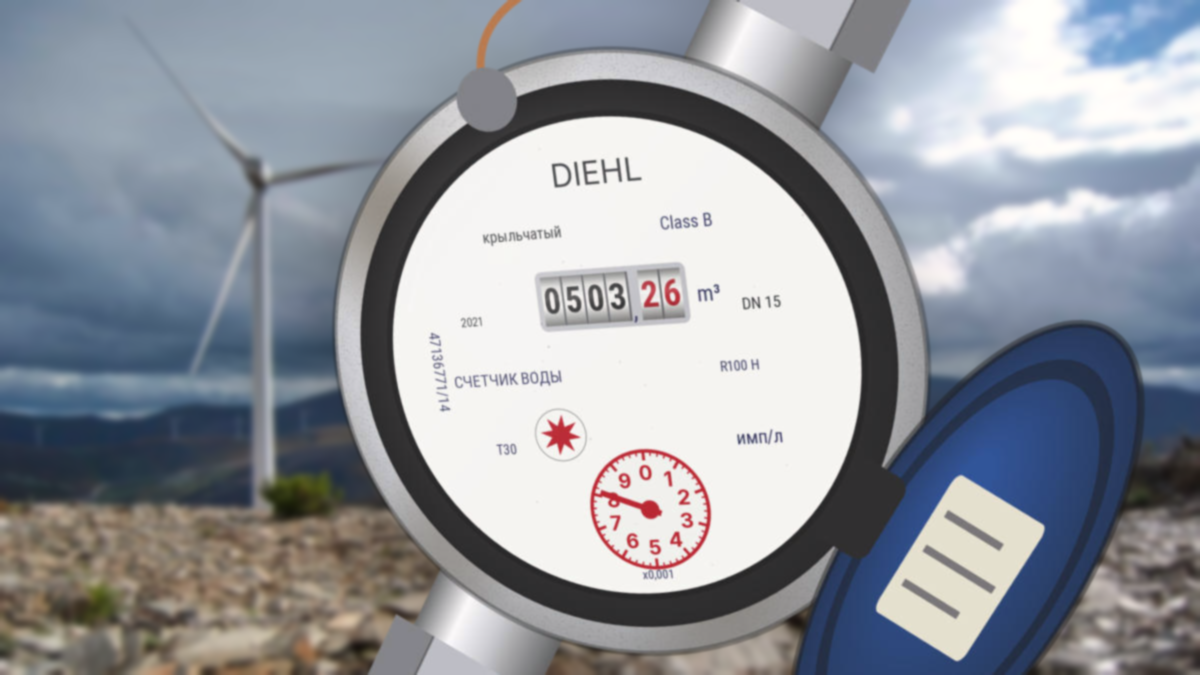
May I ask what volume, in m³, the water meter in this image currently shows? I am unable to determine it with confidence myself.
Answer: 503.268 m³
